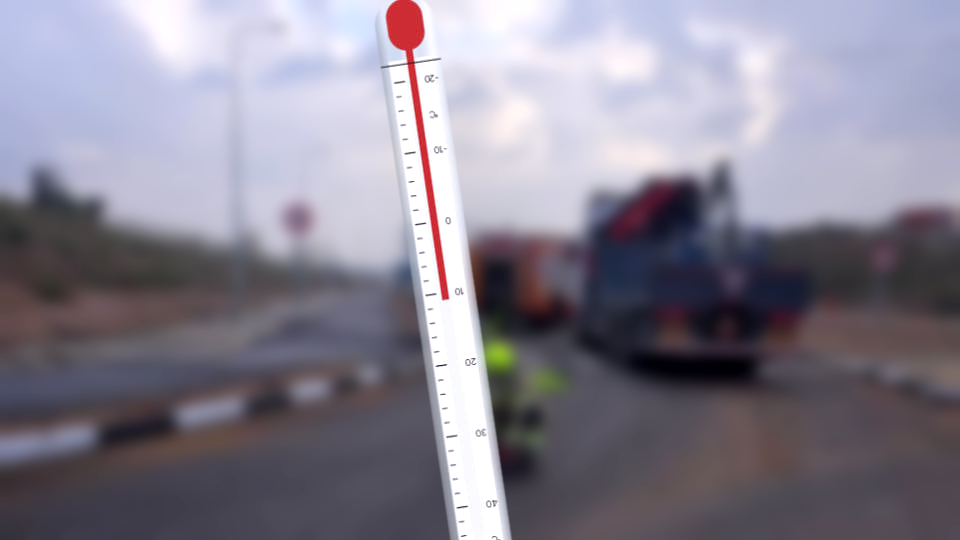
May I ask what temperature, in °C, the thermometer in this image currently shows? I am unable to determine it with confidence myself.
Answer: 11 °C
